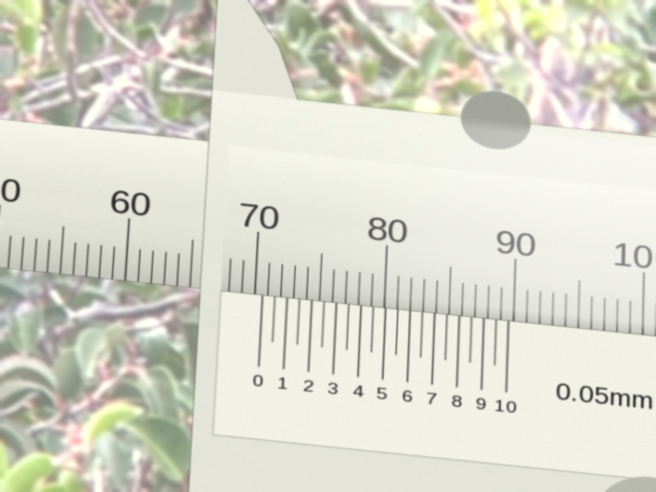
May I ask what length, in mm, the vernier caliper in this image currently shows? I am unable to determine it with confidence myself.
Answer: 70.6 mm
